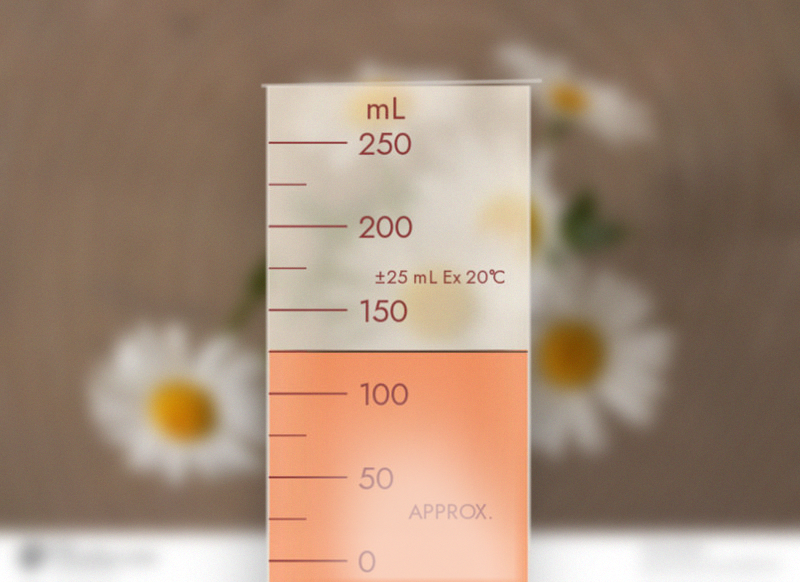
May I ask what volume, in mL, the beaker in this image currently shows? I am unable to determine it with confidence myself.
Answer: 125 mL
